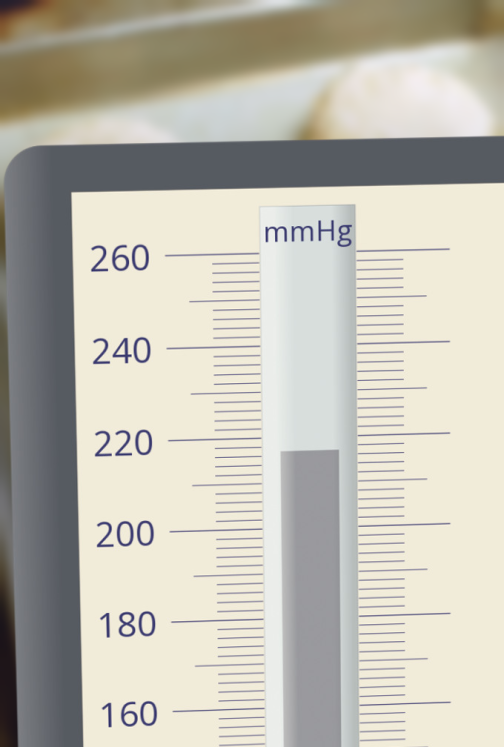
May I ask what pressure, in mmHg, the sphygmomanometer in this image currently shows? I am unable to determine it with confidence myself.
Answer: 217 mmHg
